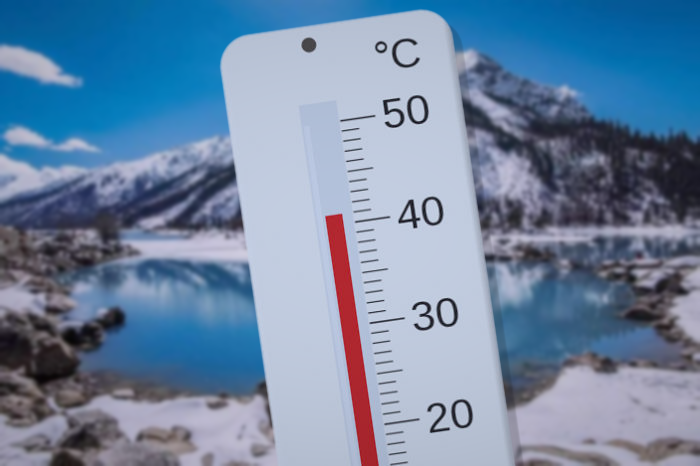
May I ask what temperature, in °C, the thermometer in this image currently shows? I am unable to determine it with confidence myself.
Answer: 41 °C
